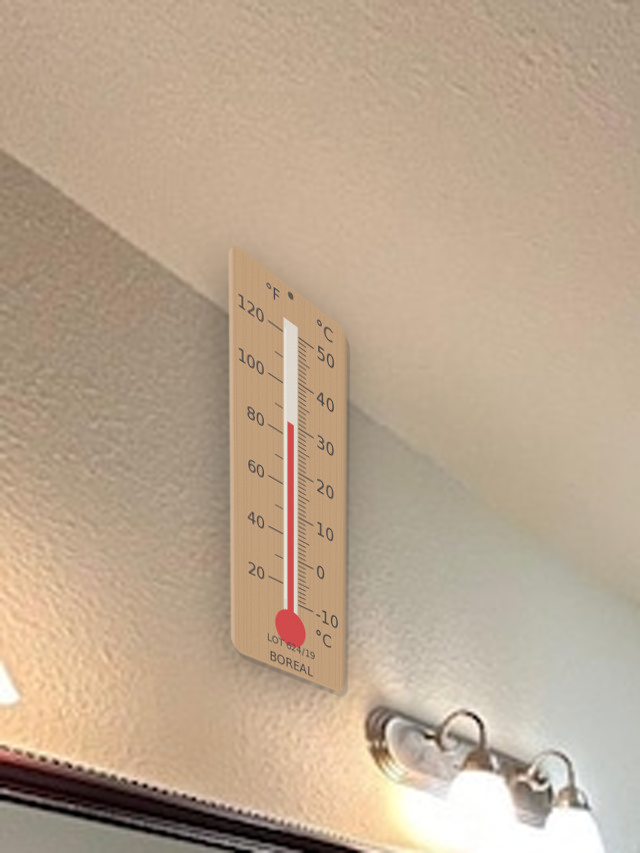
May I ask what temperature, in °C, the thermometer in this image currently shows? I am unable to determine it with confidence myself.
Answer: 30 °C
